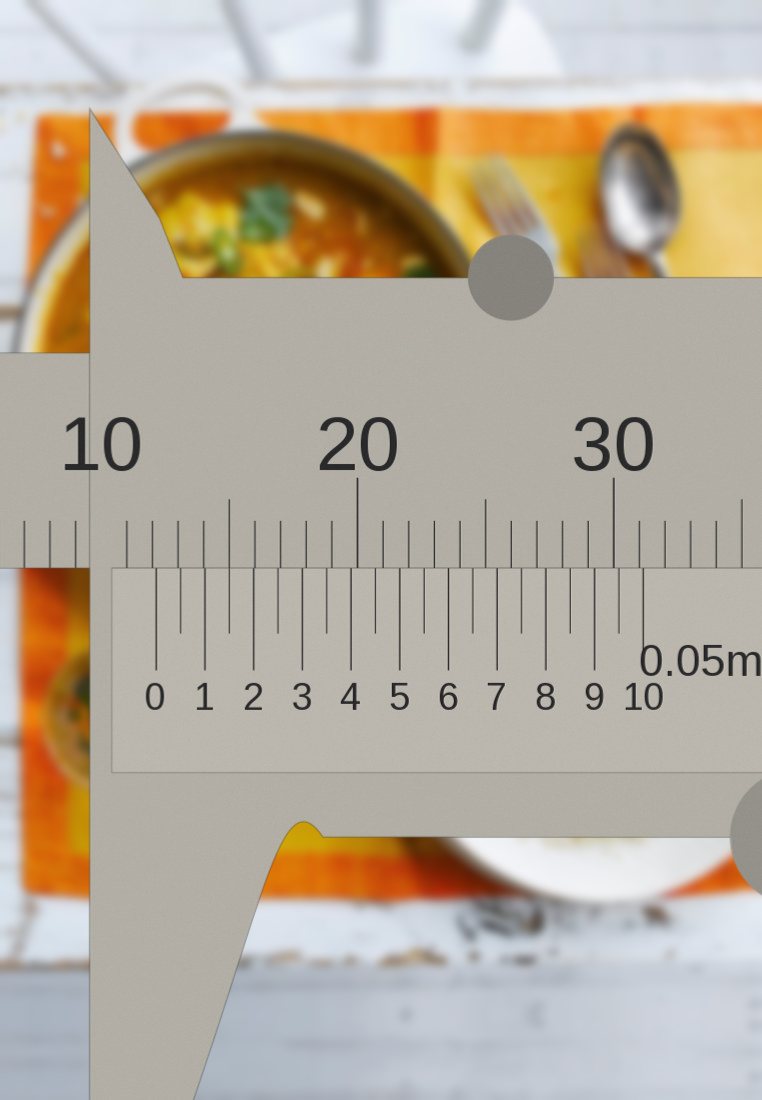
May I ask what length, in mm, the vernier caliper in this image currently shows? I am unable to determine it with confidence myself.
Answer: 12.15 mm
